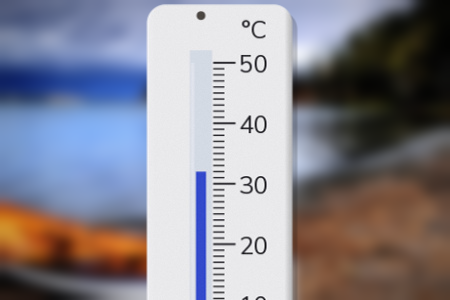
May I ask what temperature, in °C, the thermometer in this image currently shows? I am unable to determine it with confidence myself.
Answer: 32 °C
